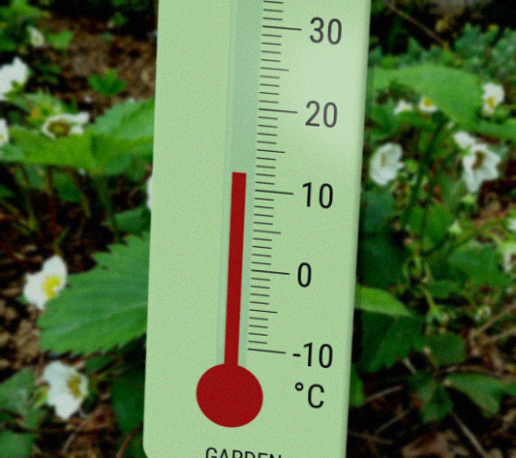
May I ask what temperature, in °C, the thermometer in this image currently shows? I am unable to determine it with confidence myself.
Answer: 12 °C
